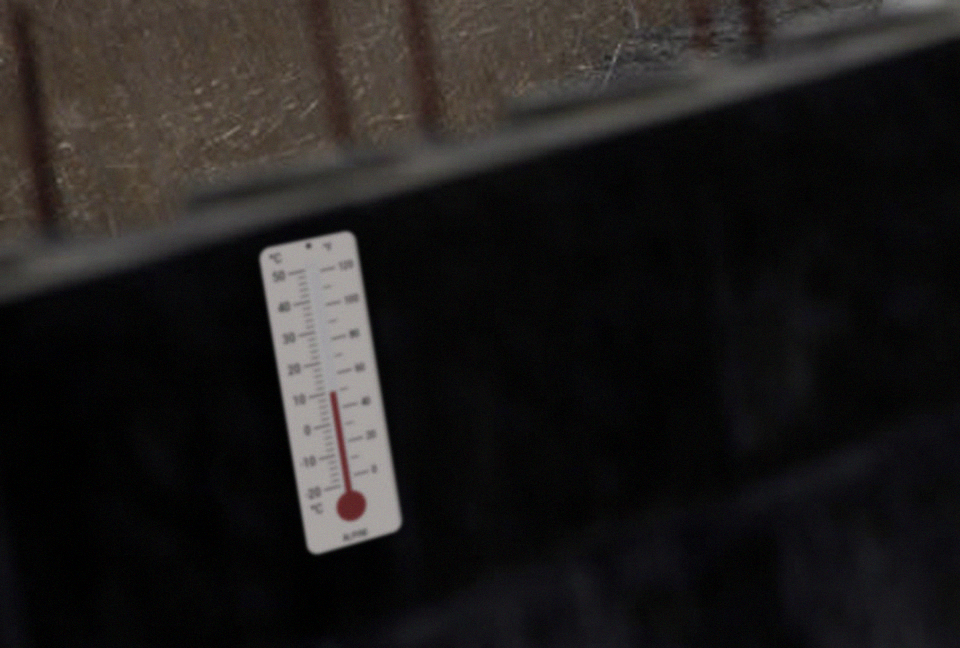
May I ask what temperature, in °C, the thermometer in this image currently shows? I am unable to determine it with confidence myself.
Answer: 10 °C
